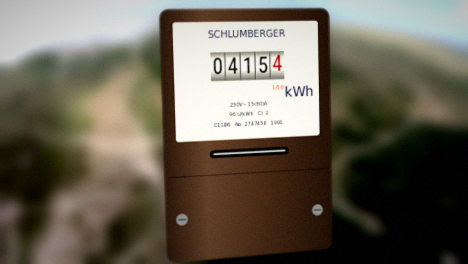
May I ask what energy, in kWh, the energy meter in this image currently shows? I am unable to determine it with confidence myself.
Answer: 415.4 kWh
